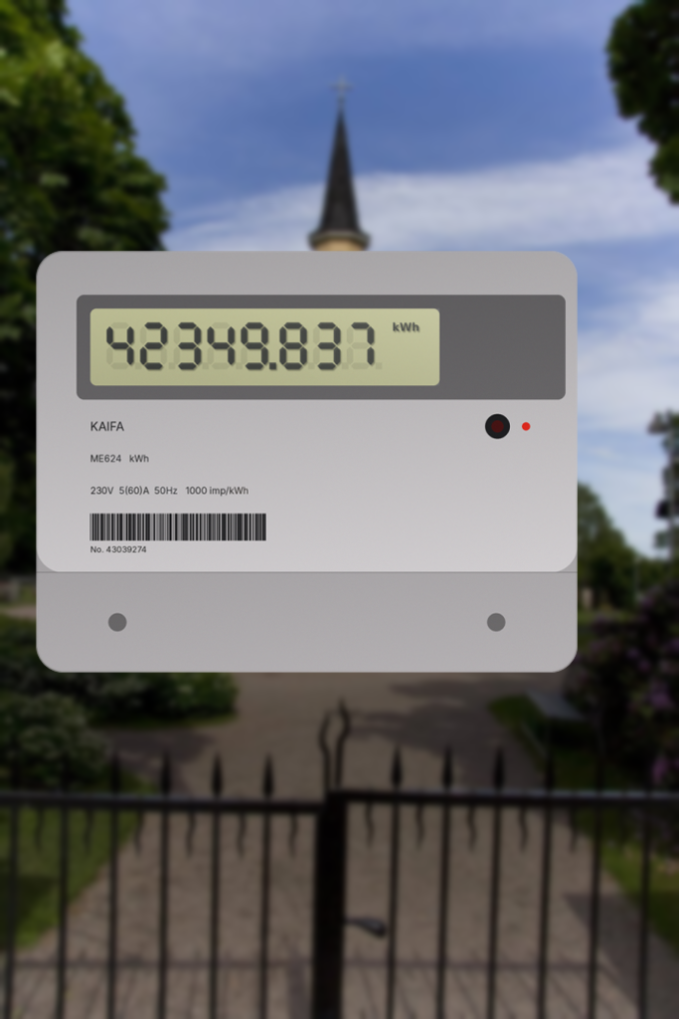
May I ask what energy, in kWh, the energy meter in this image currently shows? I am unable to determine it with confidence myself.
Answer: 42349.837 kWh
